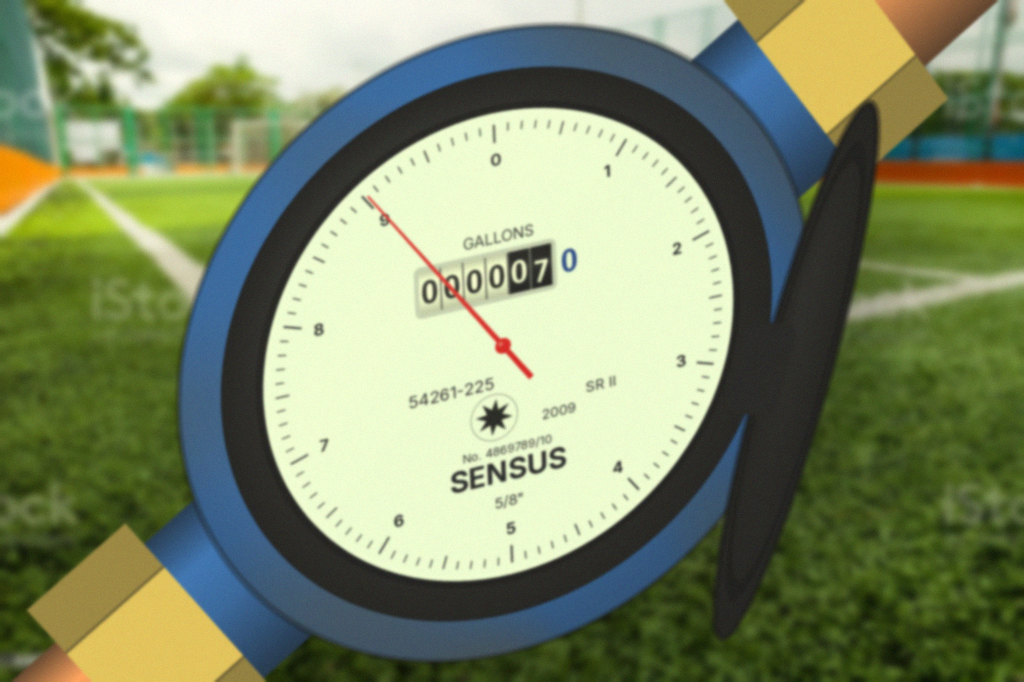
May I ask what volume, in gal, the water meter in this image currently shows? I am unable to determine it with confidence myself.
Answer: 69.0 gal
